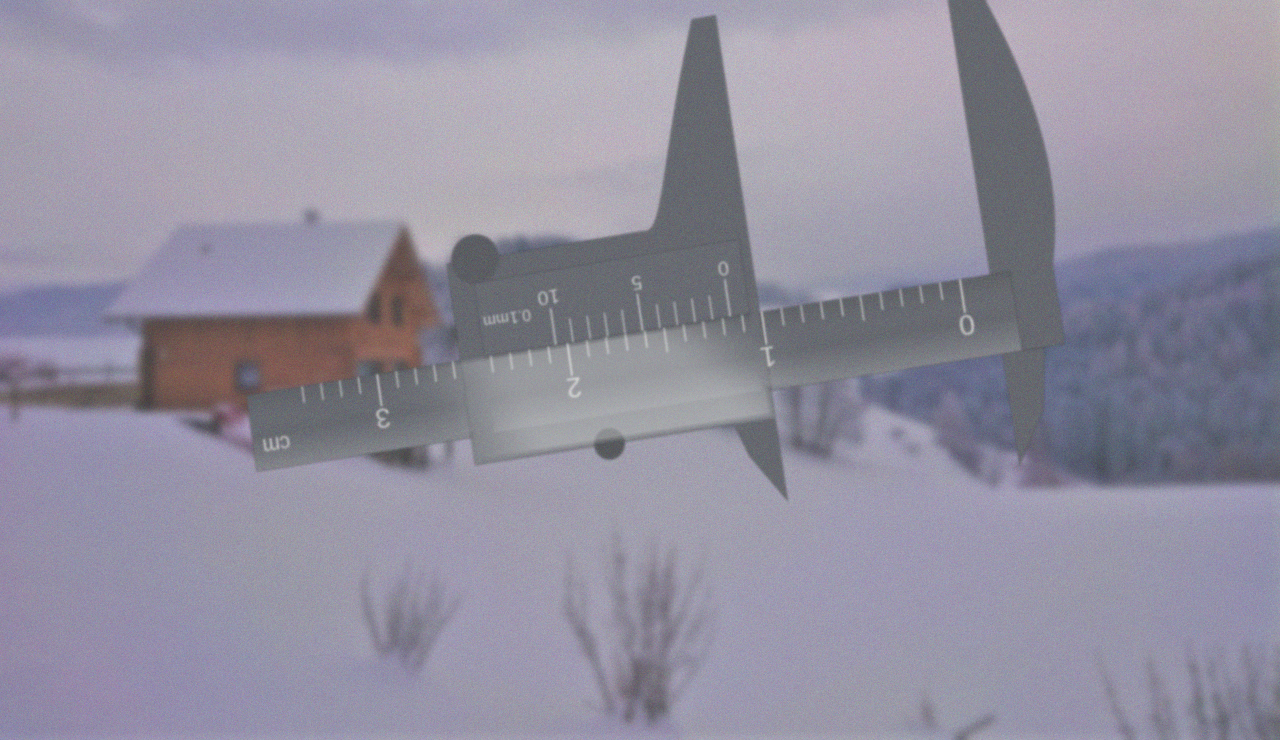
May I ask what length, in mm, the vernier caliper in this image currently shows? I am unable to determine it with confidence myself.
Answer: 11.6 mm
